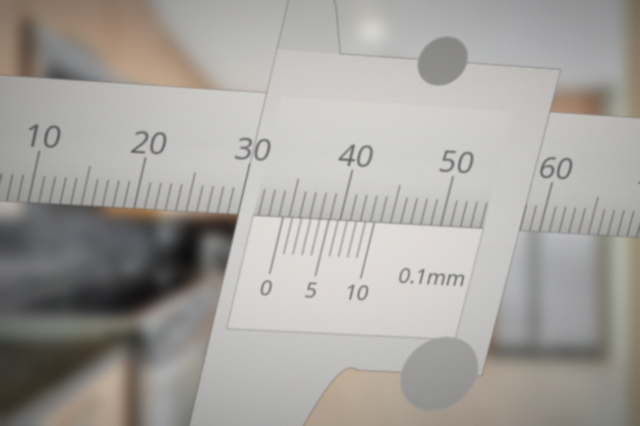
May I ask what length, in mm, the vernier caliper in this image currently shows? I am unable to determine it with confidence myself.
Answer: 34.4 mm
